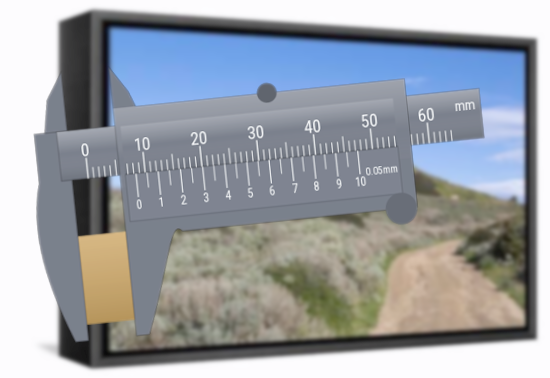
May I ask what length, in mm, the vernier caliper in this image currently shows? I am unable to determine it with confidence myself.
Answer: 8.4 mm
